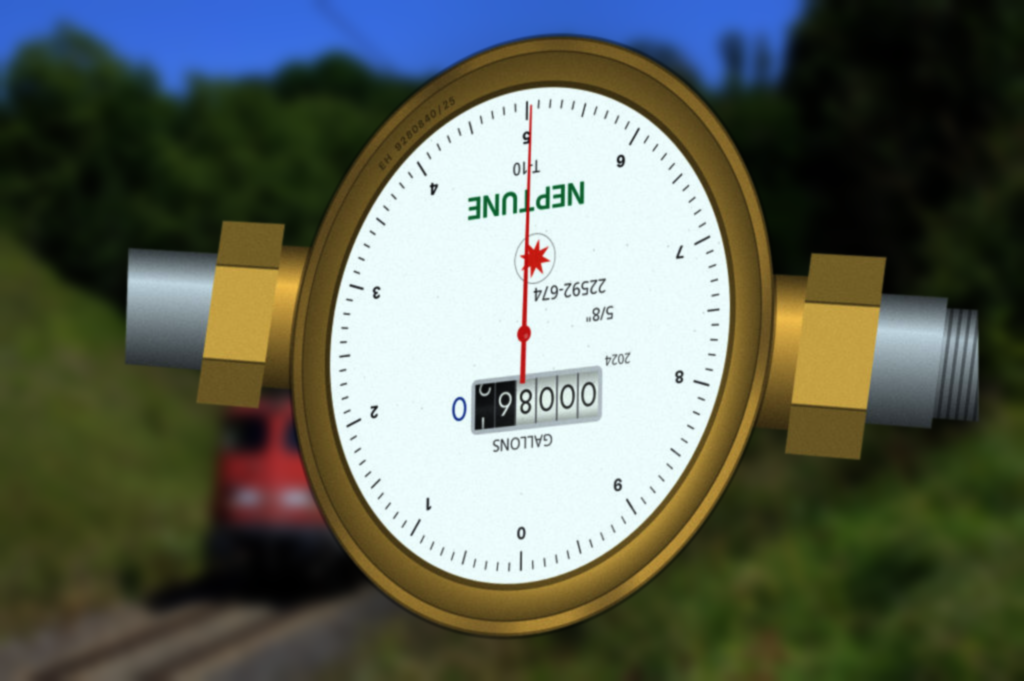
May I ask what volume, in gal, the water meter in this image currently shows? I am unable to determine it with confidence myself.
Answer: 8615.0 gal
